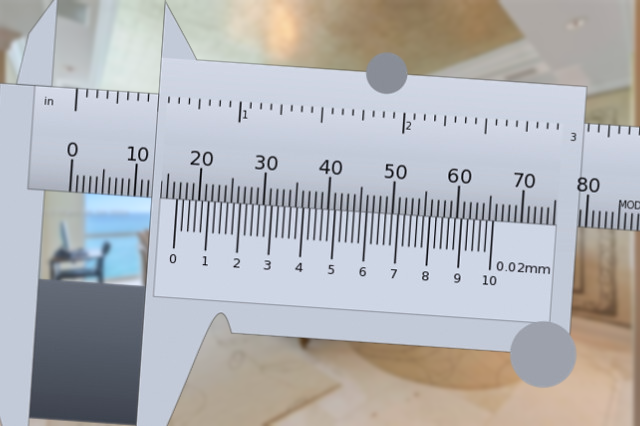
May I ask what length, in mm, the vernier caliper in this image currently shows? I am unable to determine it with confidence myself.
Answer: 16.6 mm
